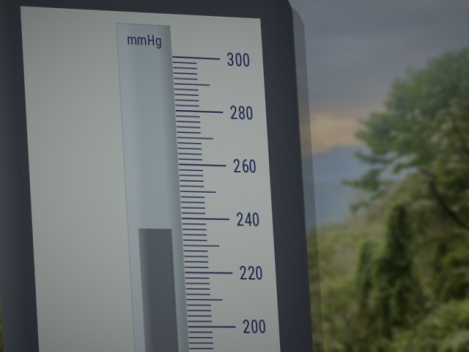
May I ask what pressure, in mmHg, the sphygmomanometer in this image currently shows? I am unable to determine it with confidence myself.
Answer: 236 mmHg
